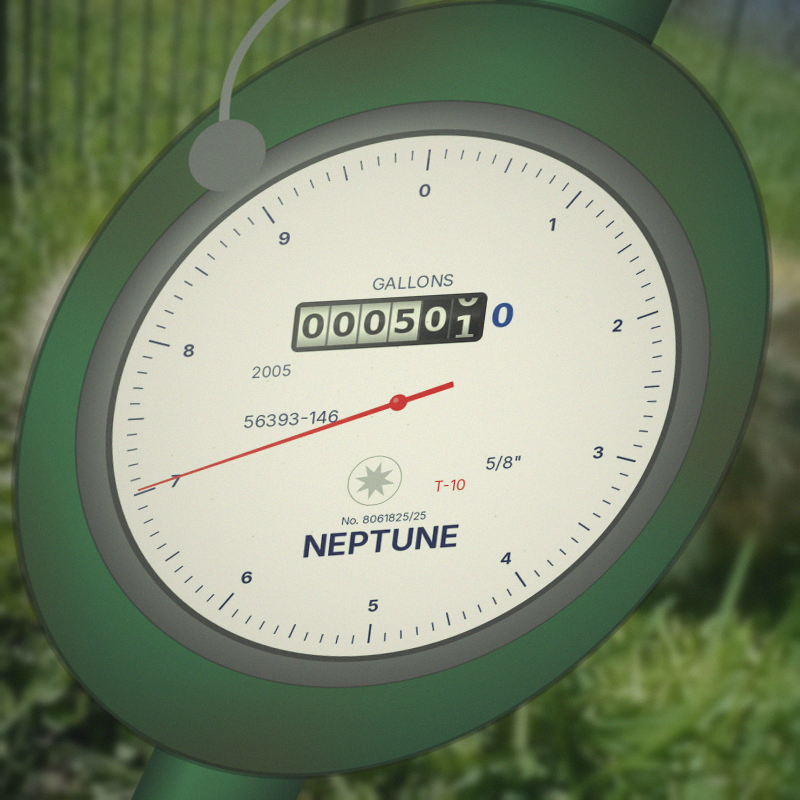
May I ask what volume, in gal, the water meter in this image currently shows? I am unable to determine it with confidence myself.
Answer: 5007.0 gal
